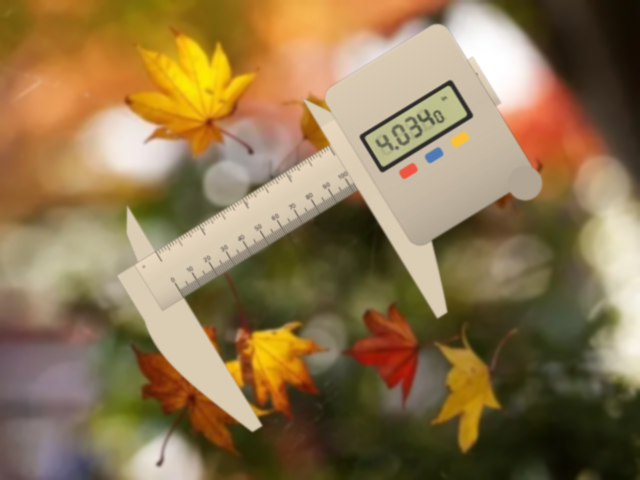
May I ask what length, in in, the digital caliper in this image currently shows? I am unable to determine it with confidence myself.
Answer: 4.0340 in
